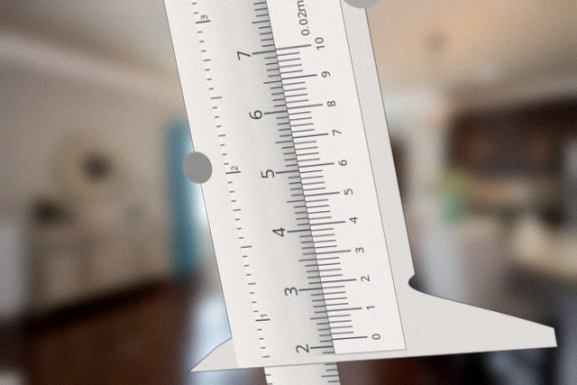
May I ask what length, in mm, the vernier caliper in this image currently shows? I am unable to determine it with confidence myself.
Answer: 21.2 mm
